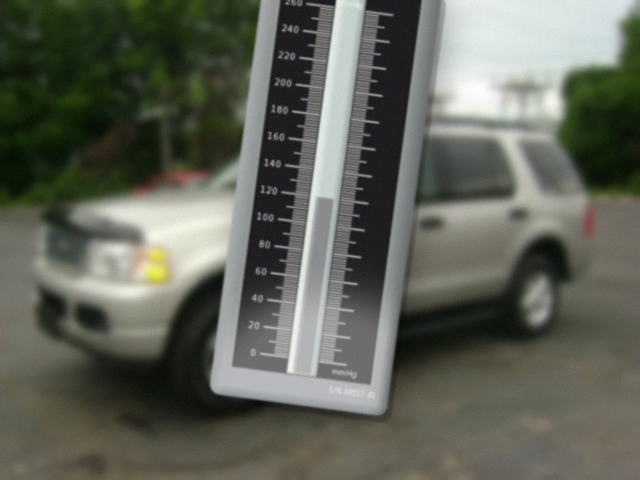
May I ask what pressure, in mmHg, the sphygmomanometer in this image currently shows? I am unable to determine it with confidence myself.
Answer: 120 mmHg
